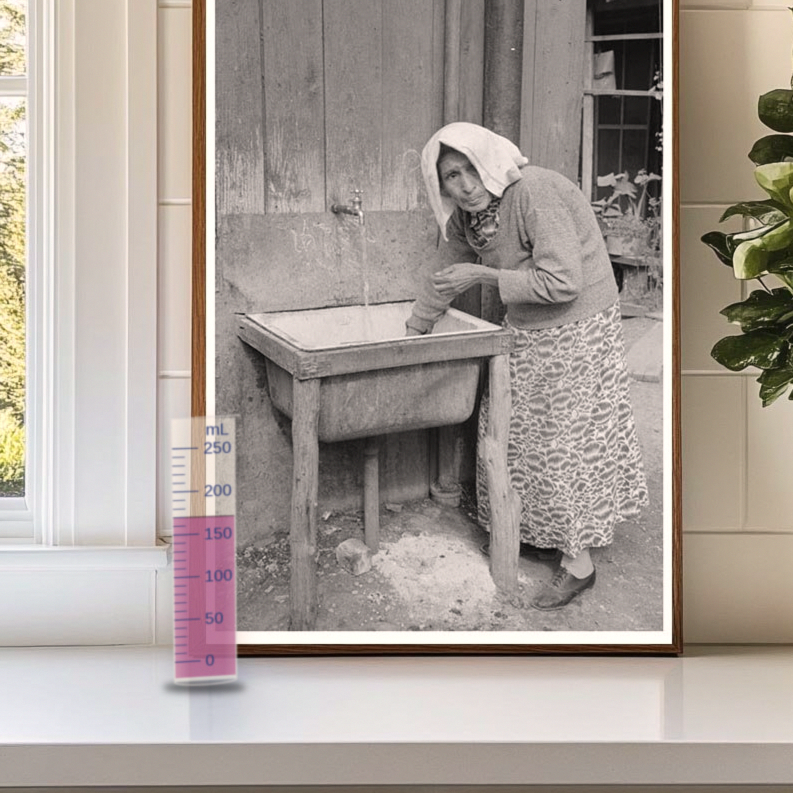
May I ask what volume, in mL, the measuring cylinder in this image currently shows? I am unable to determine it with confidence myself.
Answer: 170 mL
